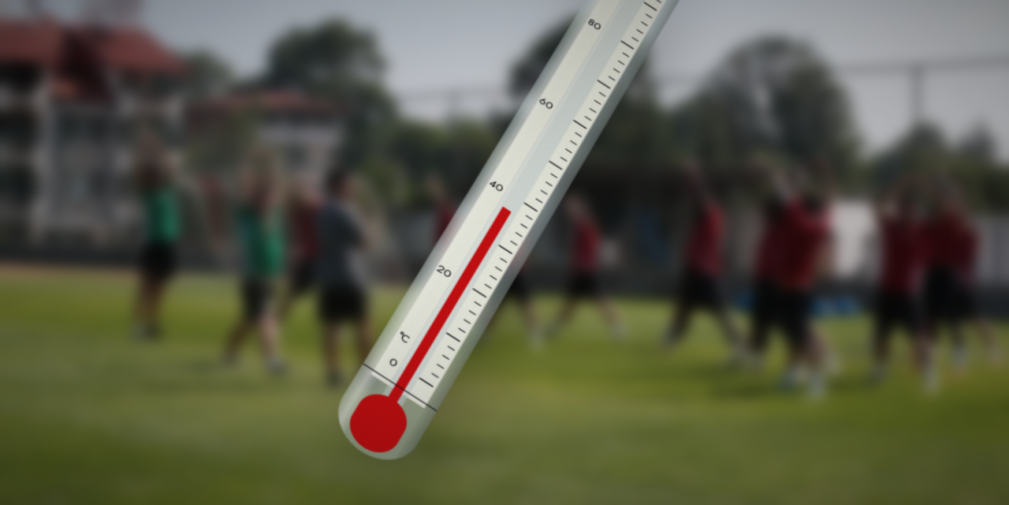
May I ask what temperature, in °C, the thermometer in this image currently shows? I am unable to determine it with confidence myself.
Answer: 37 °C
